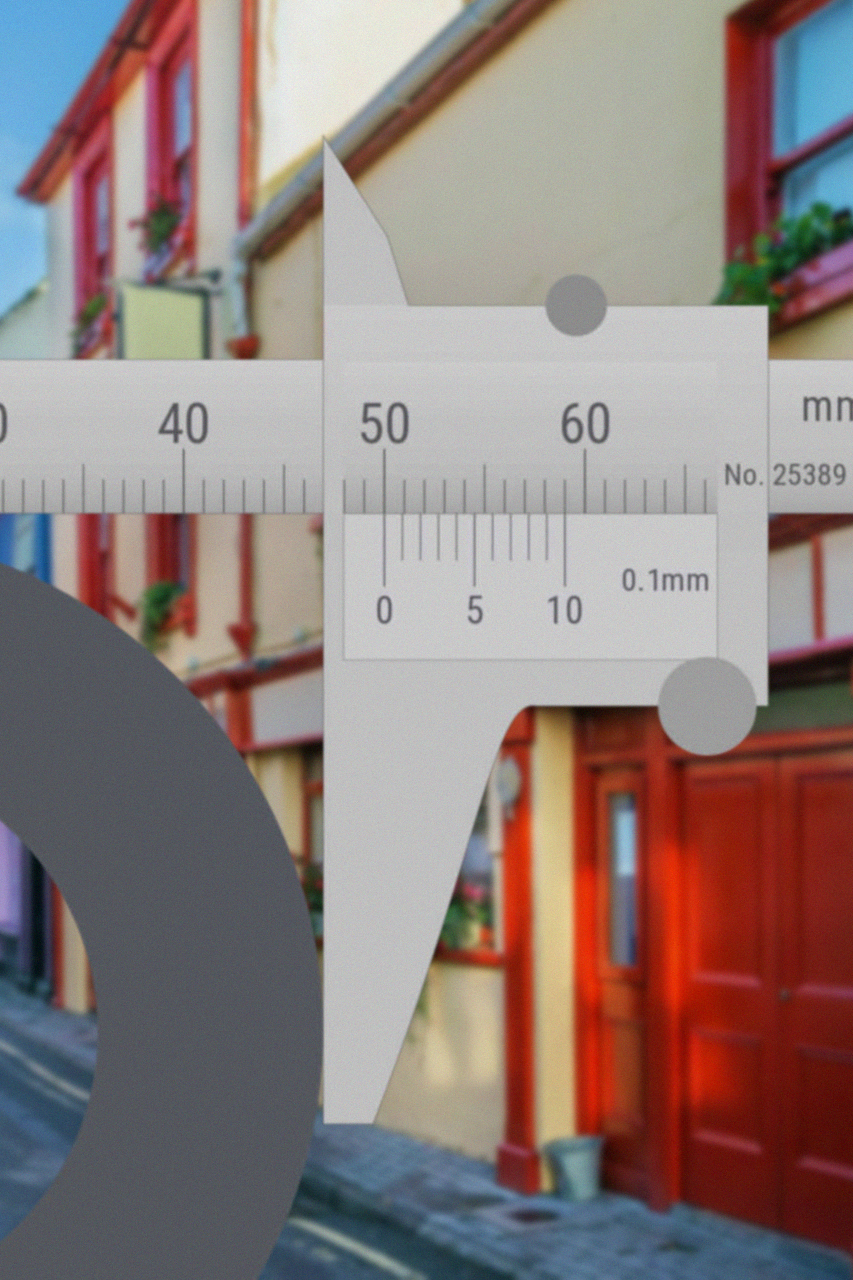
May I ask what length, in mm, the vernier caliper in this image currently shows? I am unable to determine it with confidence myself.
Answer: 50.0 mm
